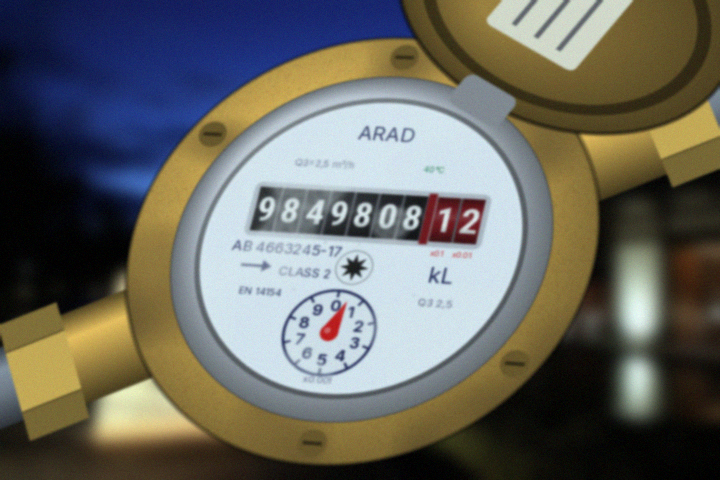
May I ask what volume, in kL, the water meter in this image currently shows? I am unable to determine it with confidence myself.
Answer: 9849808.120 kL
